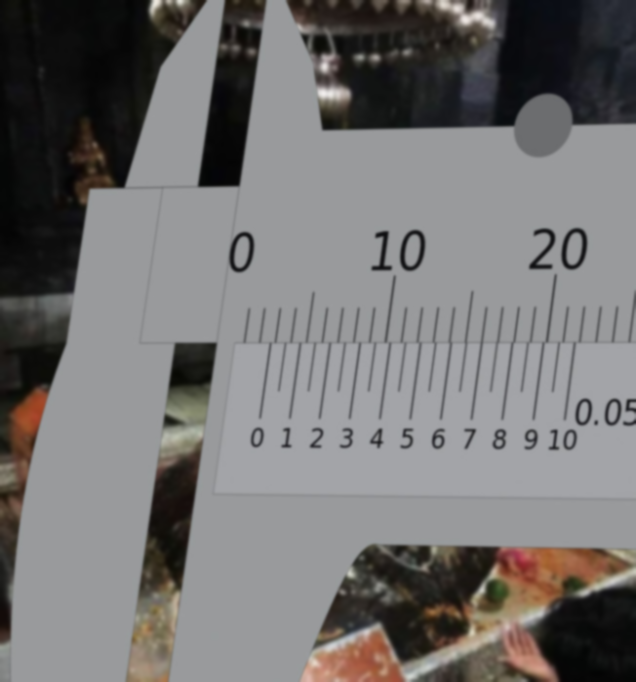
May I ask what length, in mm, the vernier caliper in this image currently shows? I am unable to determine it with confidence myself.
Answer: 2.7 mm
